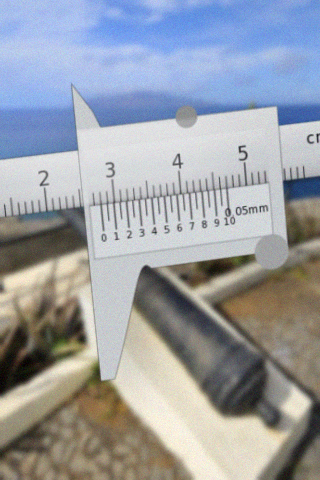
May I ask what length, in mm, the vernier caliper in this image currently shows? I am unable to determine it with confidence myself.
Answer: 28.0 mm
